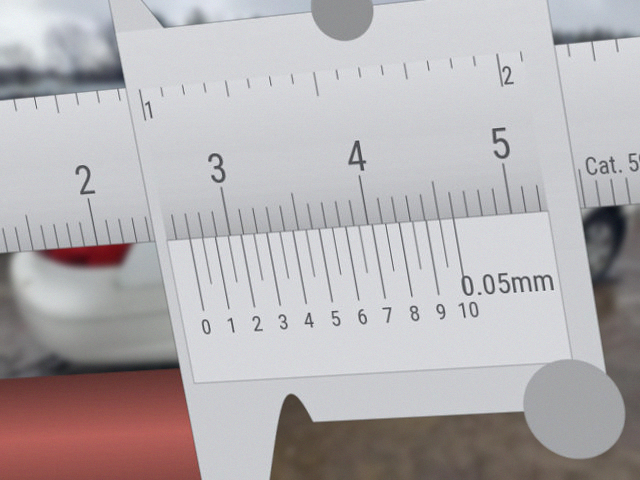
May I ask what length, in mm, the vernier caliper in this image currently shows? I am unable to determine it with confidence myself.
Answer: 27.0 mm
